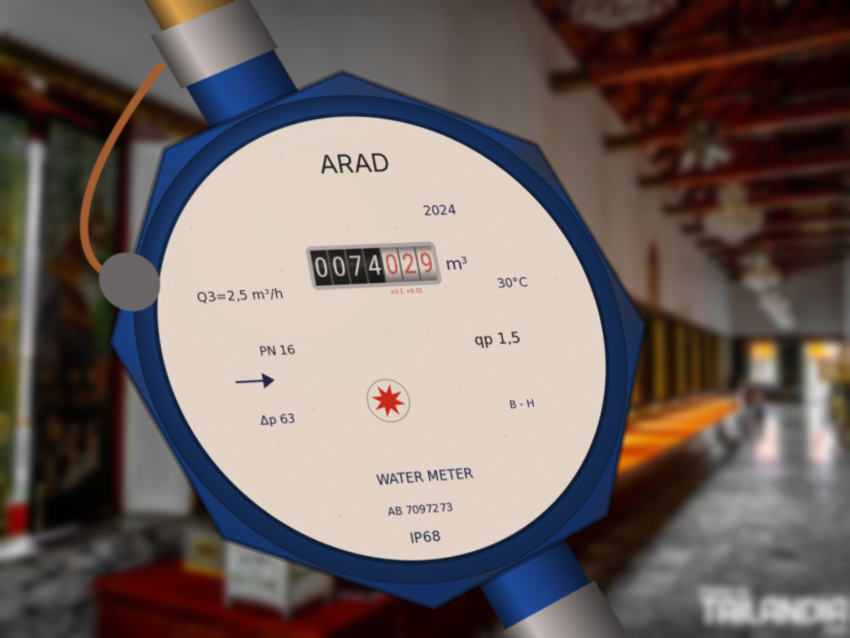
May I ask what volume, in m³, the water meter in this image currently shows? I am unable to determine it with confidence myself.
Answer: 74.029 m³
